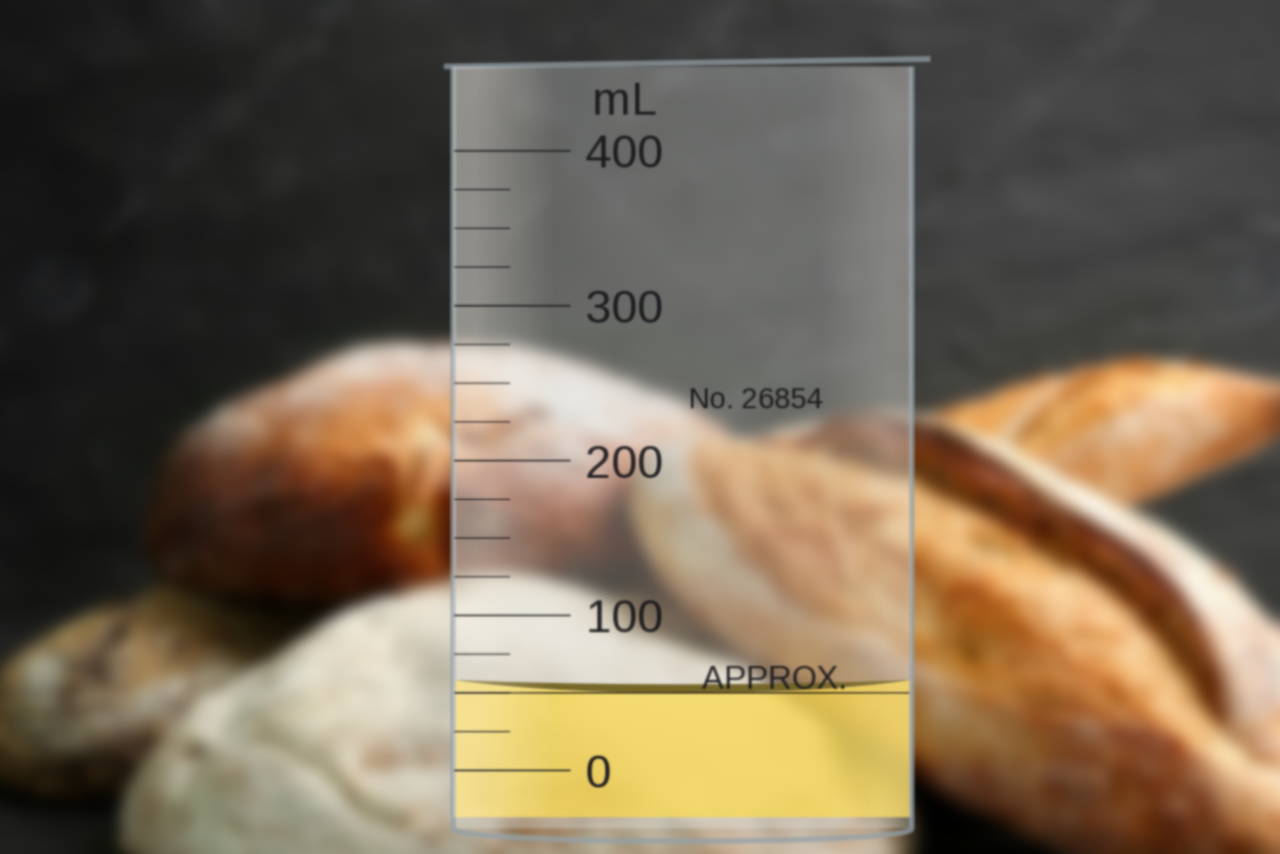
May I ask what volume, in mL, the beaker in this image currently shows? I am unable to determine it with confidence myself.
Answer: 50 mL
